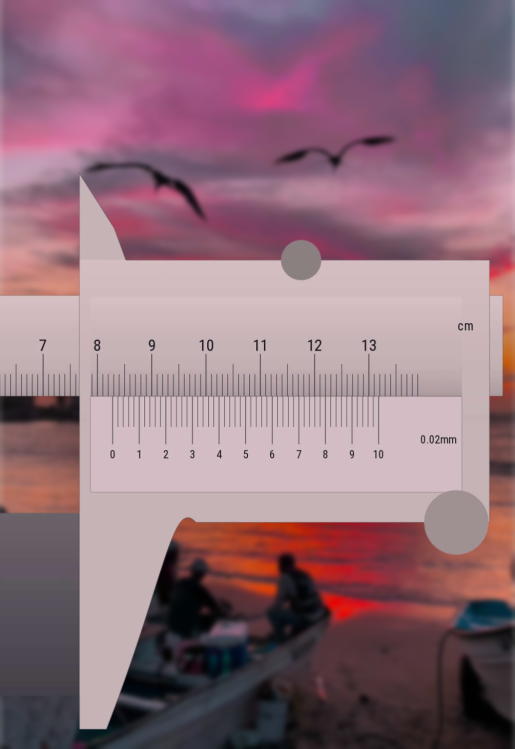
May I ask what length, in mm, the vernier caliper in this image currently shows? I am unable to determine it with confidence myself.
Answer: 82.8 mm
